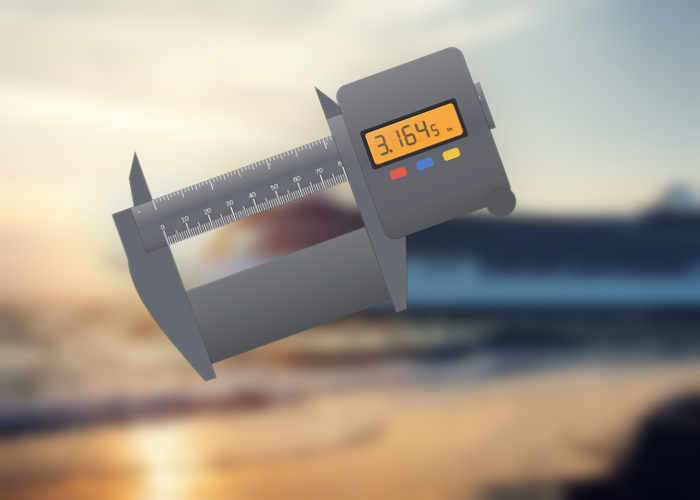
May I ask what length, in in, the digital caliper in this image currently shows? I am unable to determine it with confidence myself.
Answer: 3.1645 in
